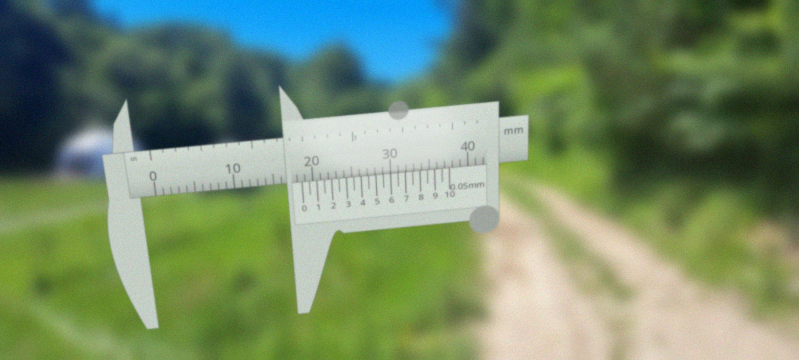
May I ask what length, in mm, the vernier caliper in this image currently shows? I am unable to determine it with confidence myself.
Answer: 18.6 mm
